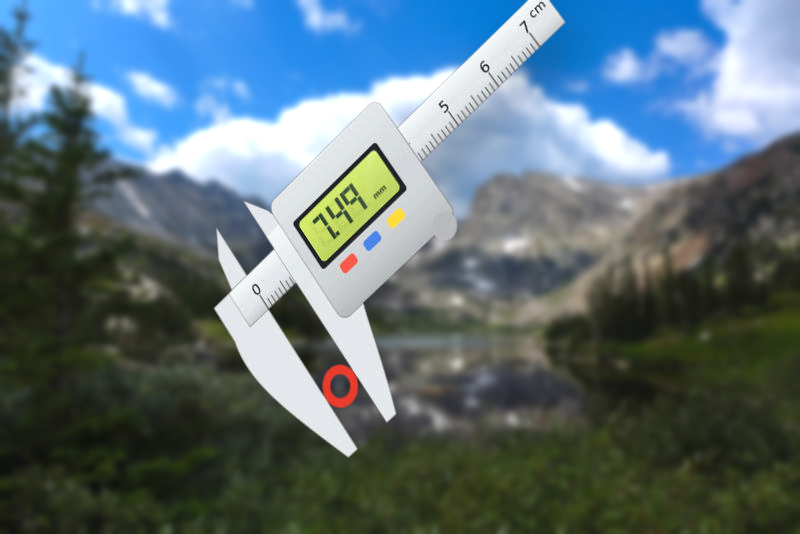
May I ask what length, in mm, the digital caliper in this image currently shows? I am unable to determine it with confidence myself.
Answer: 7.49 mm
